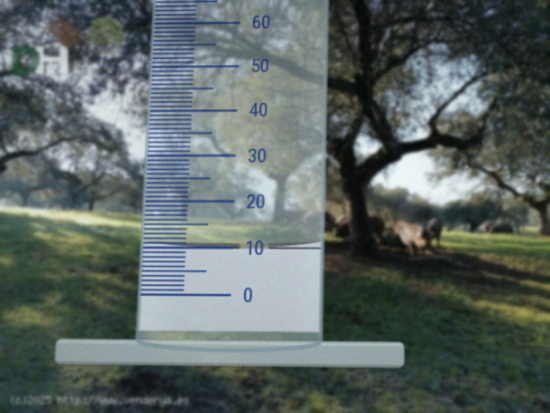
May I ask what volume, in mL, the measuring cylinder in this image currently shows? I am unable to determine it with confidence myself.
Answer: 10 mL
